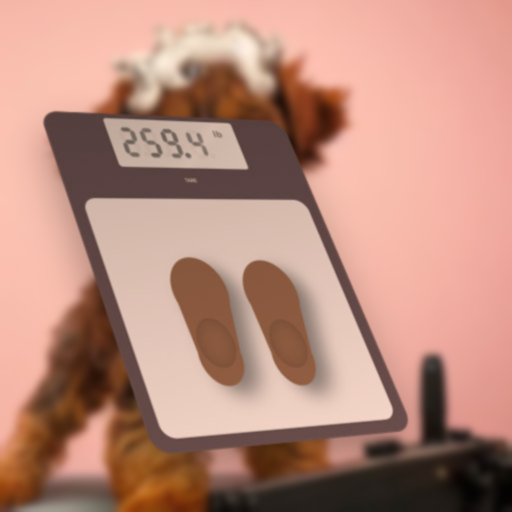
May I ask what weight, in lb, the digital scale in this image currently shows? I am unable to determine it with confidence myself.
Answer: 259.4 lb
